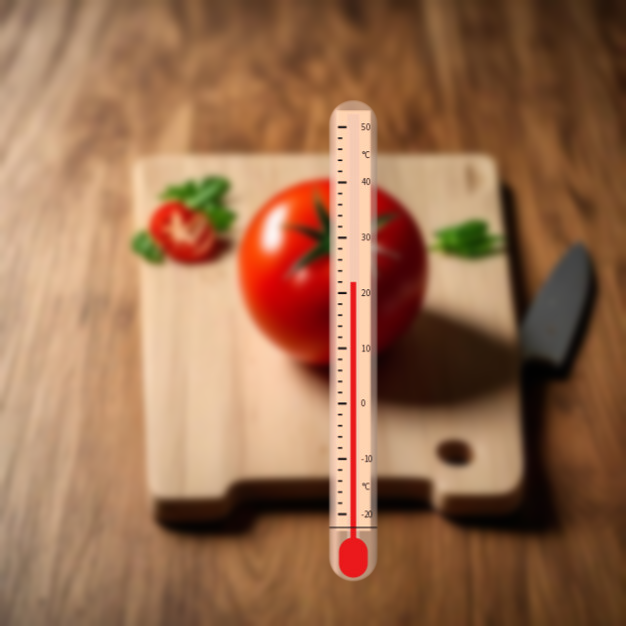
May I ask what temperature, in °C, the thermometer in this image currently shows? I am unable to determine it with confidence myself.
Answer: 22 °C
